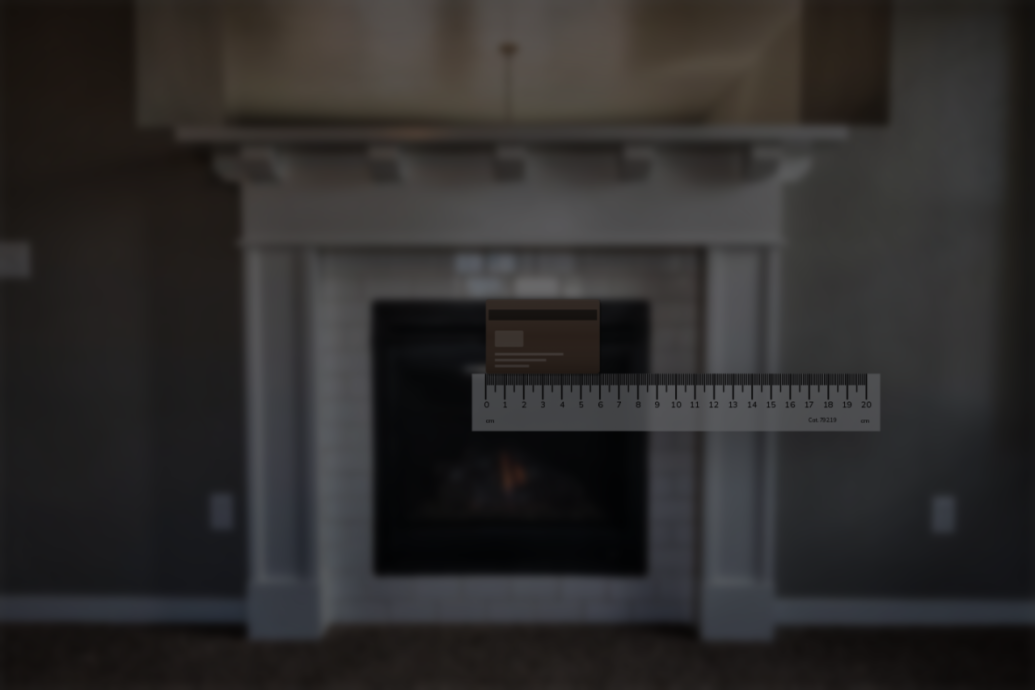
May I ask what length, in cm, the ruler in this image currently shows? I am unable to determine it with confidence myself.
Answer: 6 cm
